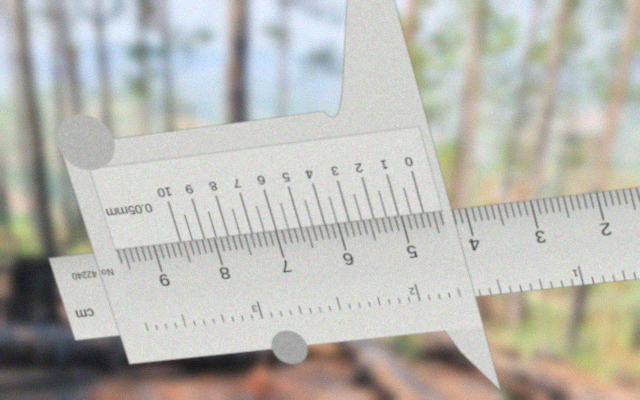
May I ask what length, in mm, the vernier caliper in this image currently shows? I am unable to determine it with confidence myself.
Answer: 46.5 mm
